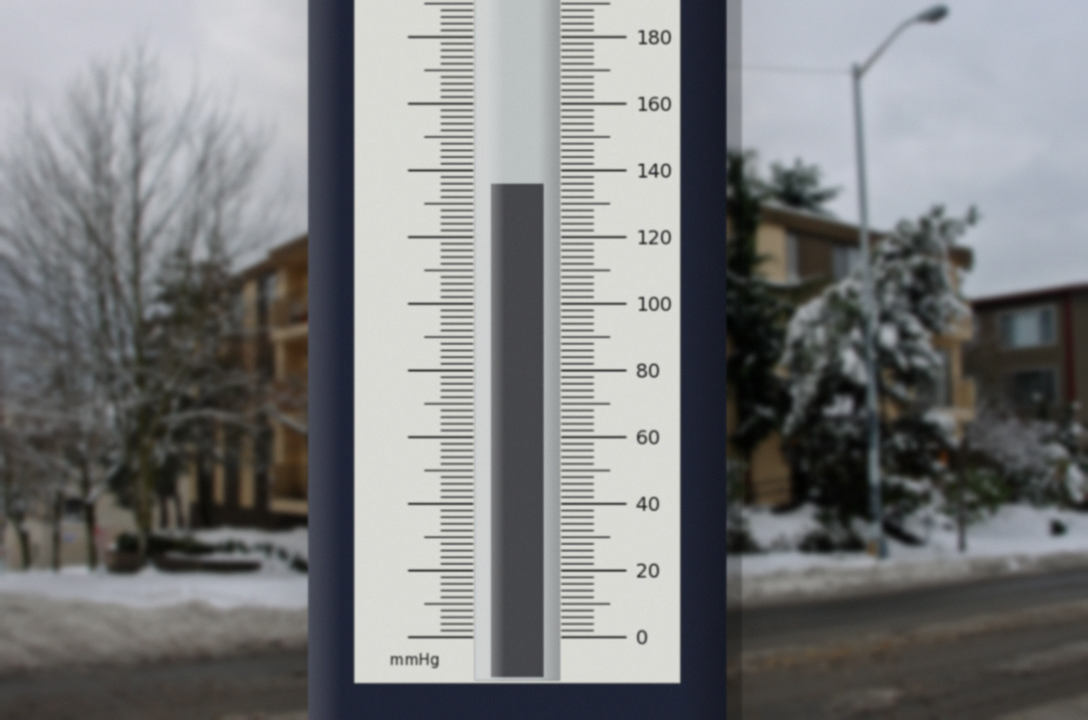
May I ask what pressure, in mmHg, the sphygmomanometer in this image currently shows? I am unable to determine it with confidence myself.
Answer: 136 mmHg
